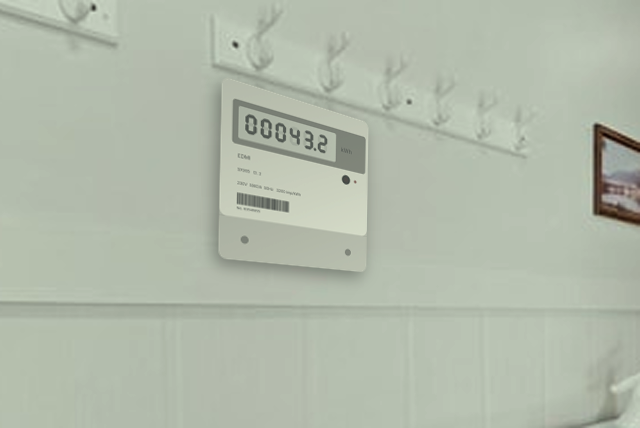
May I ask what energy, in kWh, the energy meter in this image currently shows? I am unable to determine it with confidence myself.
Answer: 43.2 kWh
